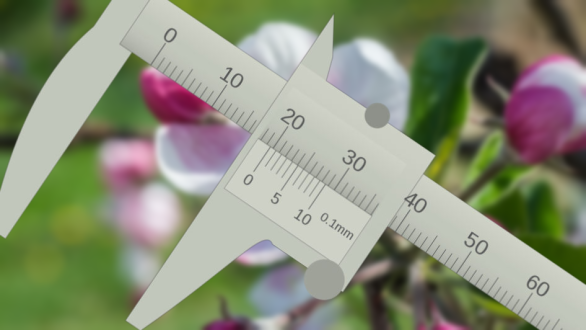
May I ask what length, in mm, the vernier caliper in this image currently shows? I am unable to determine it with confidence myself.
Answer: 19.6 mm
